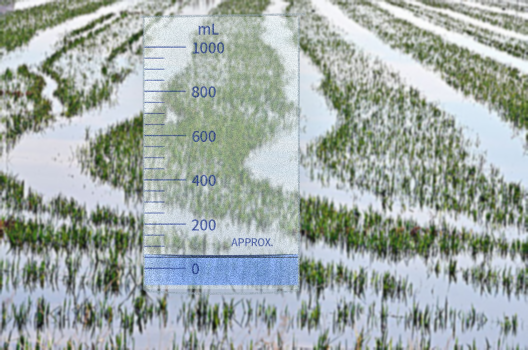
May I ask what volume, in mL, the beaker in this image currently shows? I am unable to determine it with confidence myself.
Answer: 50 mL
